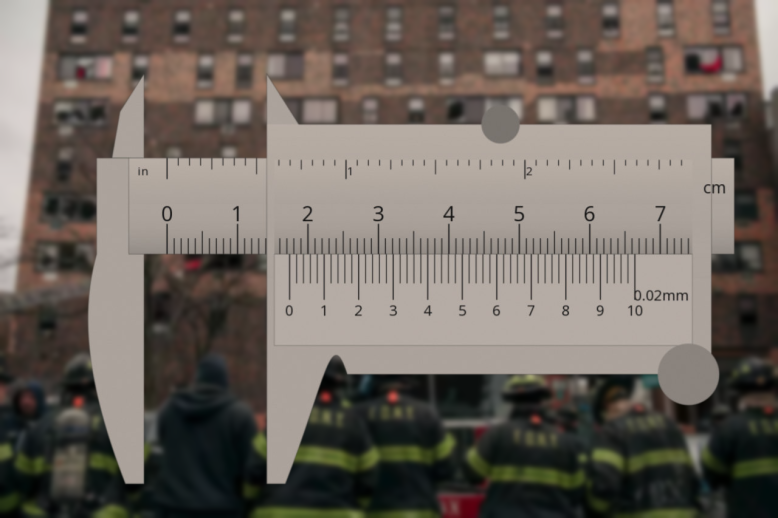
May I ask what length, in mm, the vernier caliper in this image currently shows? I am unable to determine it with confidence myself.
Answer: 17.4 mm
